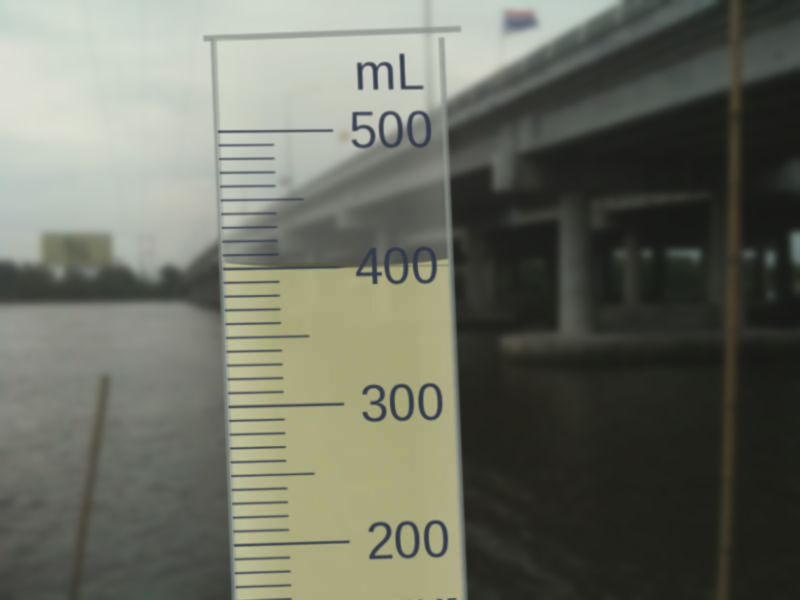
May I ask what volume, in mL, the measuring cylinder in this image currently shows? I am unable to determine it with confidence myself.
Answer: 400 mL
